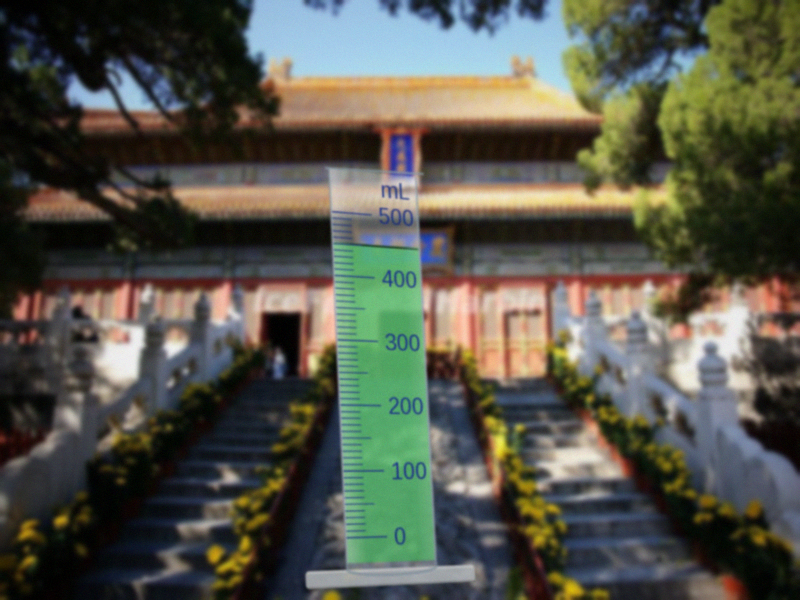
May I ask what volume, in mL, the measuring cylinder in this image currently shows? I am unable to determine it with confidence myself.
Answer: 450 mL
